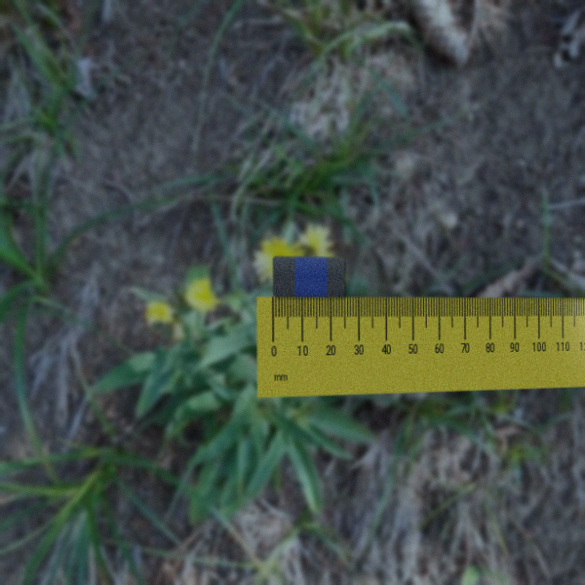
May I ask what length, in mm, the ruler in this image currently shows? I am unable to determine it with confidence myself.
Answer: 25 mm
